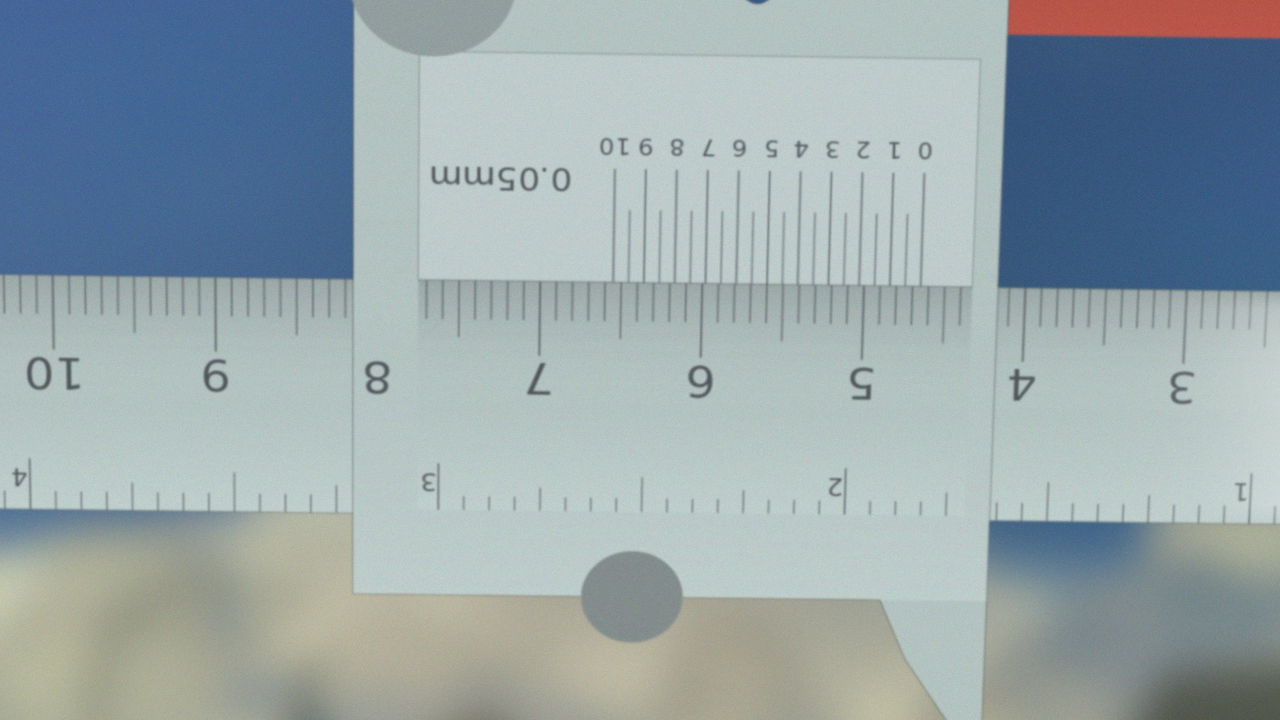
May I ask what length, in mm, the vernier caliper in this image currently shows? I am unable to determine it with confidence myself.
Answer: 46.5 mm
